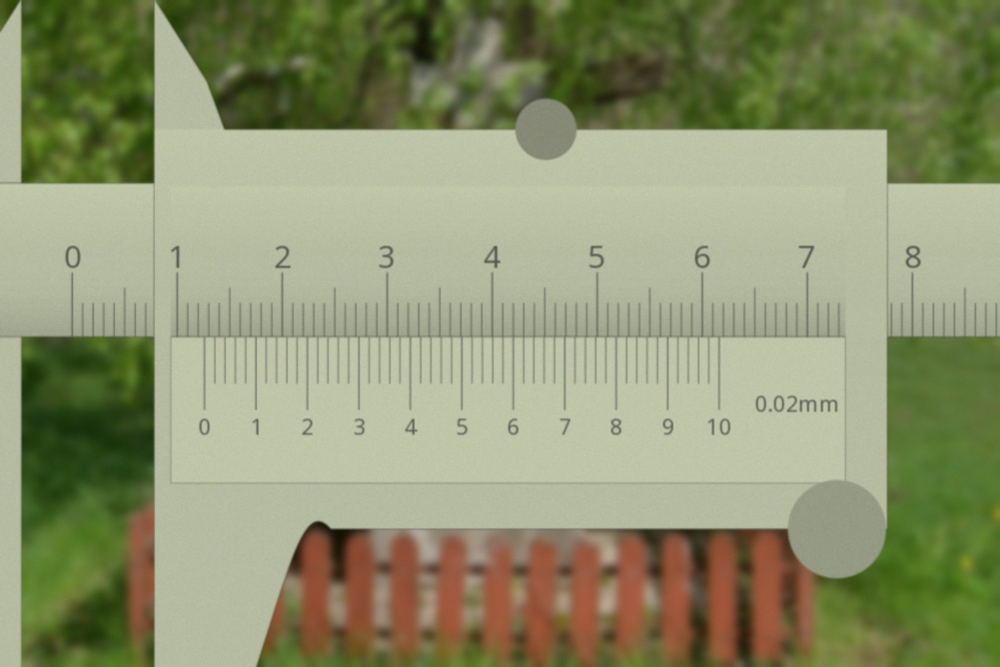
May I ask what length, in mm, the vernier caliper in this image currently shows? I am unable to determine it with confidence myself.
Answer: 12.6 mm
